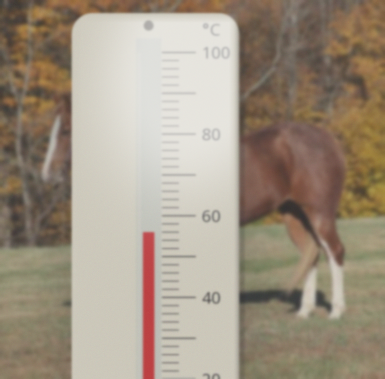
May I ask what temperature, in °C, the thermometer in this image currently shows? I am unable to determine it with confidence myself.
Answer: 56 °C
